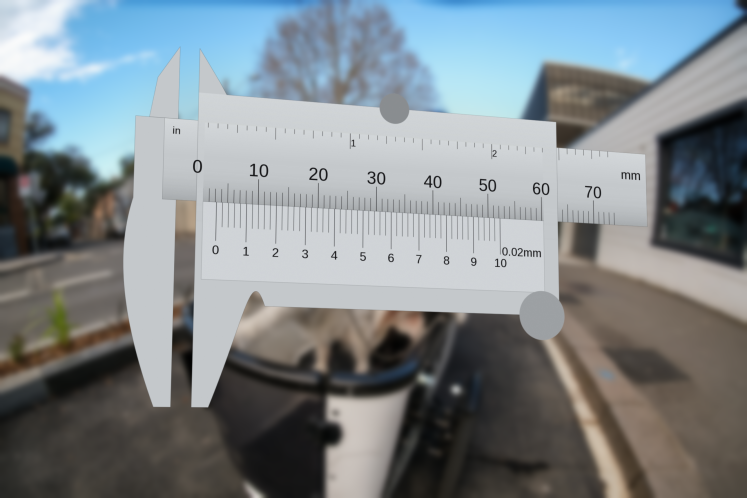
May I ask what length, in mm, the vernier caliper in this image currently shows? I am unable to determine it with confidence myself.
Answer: 3.2 mm
